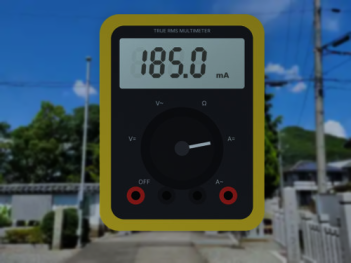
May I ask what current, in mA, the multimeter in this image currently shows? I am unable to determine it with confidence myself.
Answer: 185.0 mA
